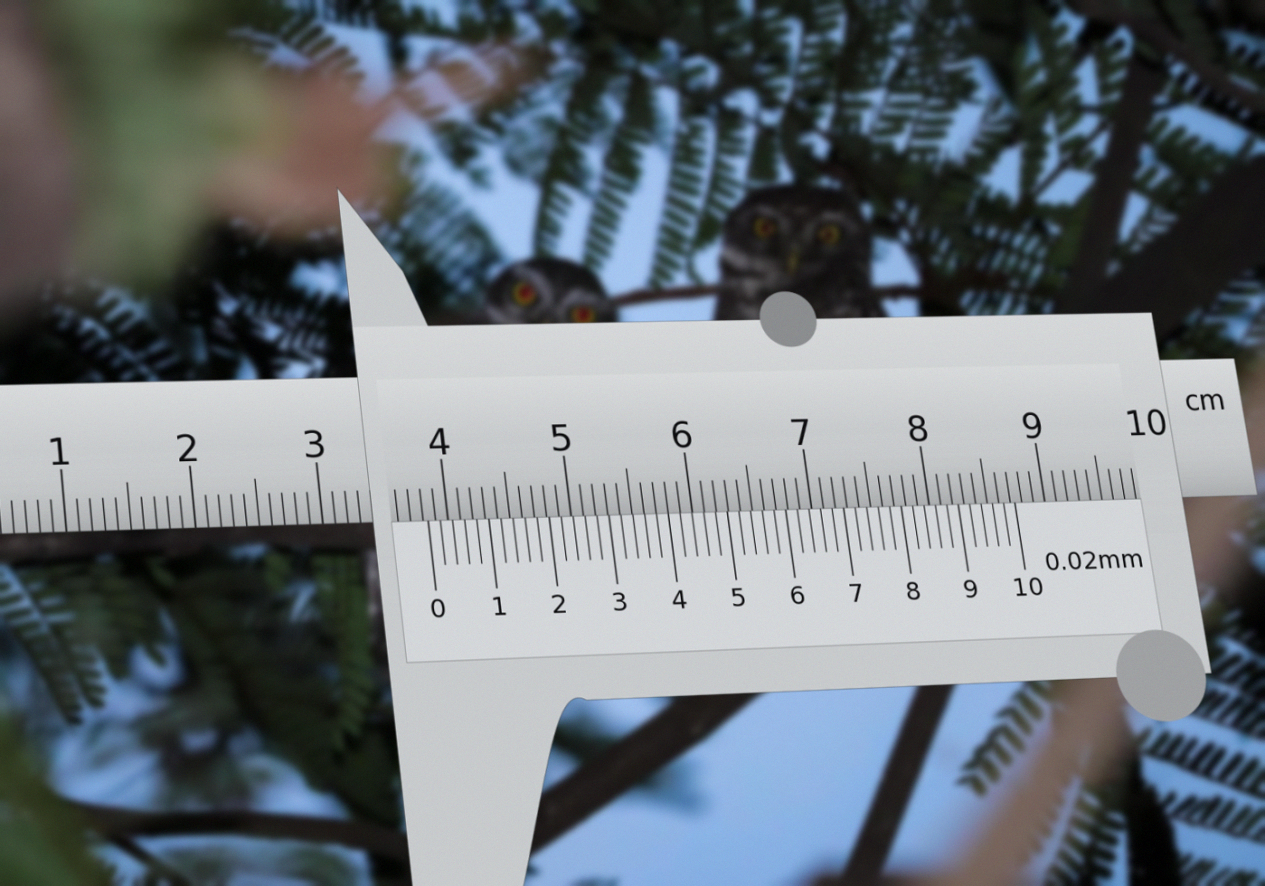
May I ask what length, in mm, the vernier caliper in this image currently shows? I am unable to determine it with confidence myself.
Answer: 38.4 mm
